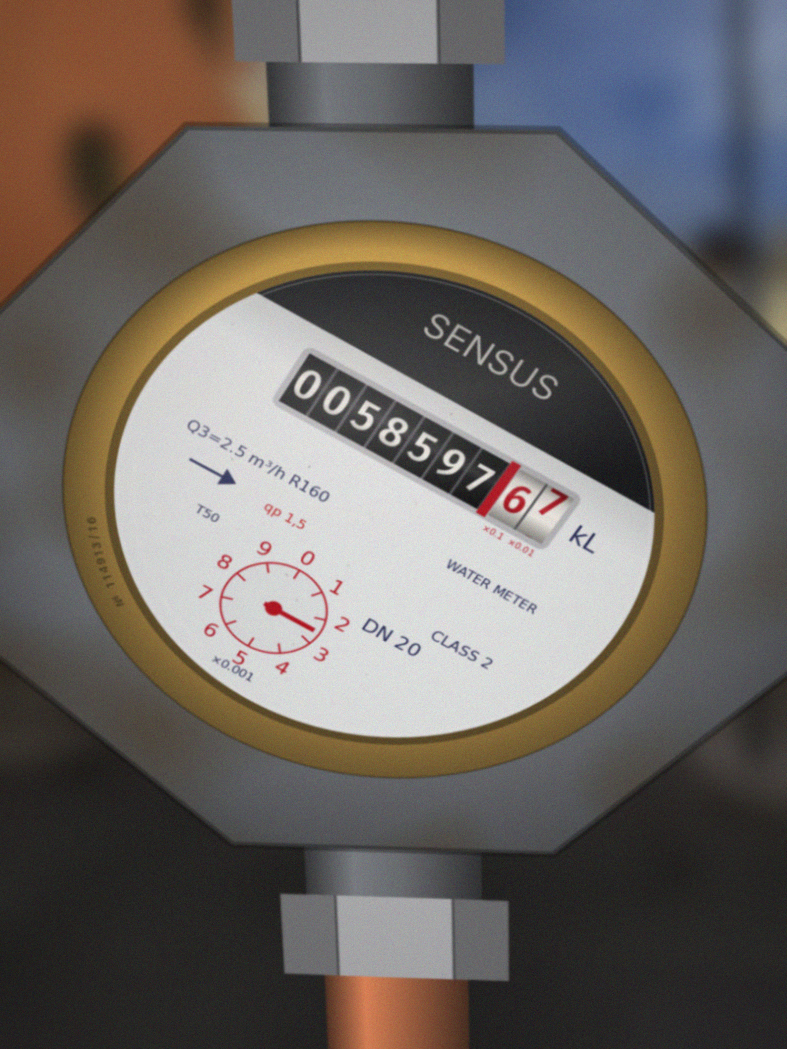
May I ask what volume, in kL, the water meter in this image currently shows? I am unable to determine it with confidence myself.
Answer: 58597.672 kL
